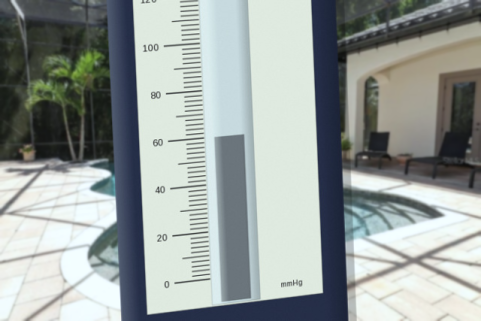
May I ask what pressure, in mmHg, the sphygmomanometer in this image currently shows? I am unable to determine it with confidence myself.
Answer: 60 mmHg
